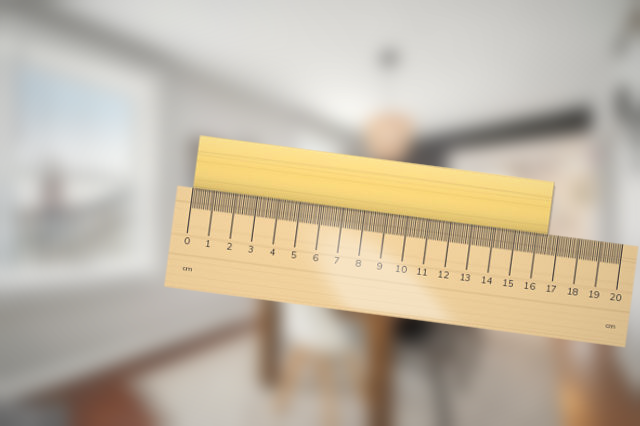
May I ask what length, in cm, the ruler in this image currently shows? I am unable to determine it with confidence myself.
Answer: 16.5 cm
